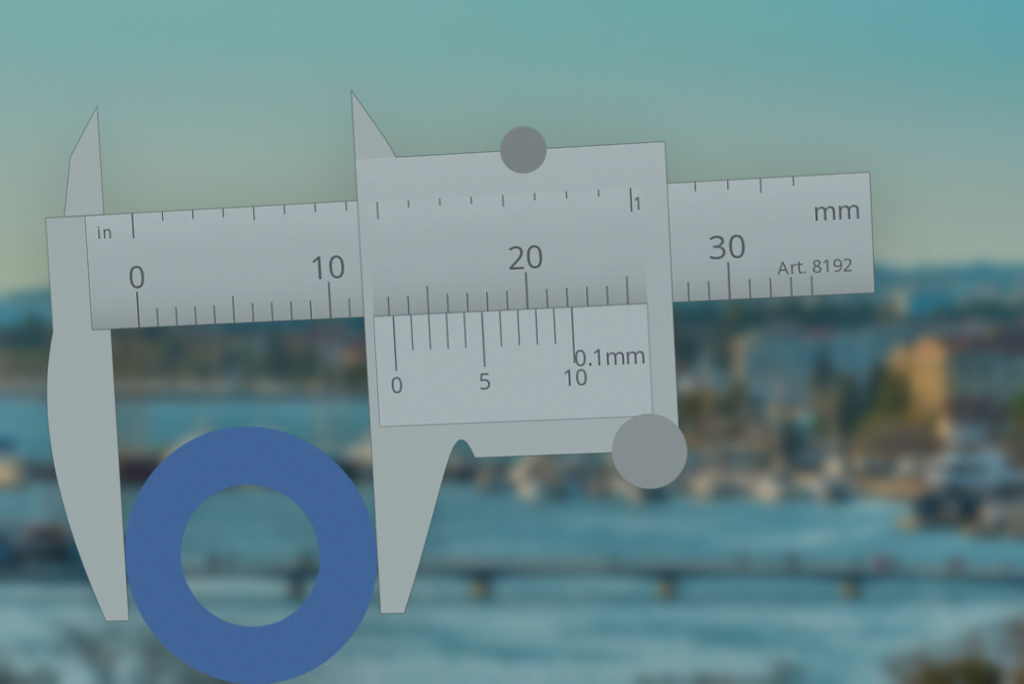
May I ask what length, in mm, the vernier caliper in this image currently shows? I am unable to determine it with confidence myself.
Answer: 13.2 mm
